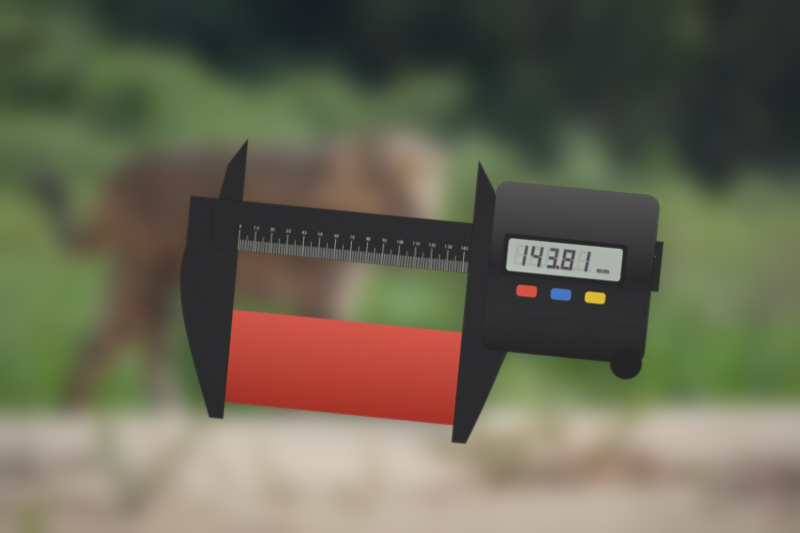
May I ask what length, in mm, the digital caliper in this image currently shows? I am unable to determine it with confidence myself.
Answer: 143.81 mm
